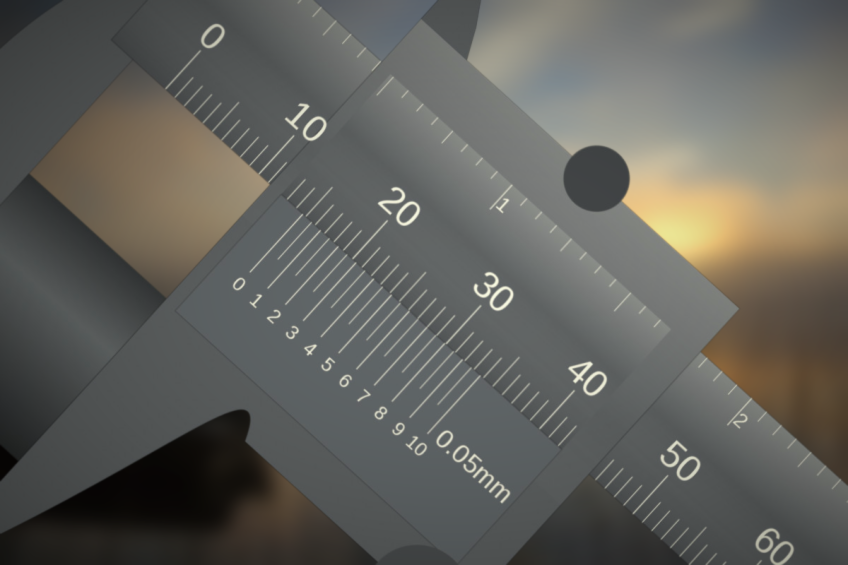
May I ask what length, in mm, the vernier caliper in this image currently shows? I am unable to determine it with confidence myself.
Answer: 14.7 mm
